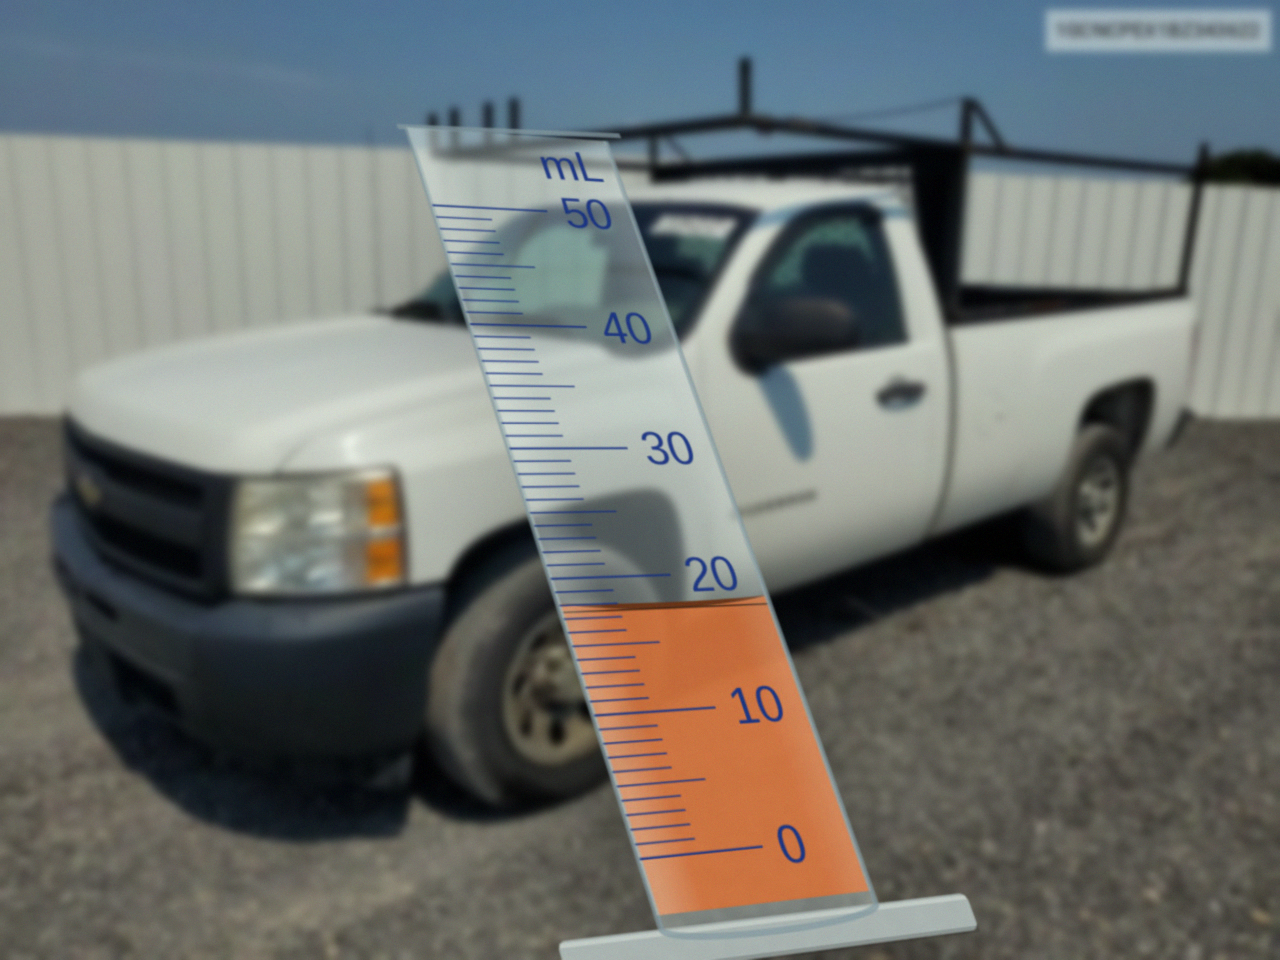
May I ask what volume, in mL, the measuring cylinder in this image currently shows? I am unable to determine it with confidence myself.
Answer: 17.5 mL
